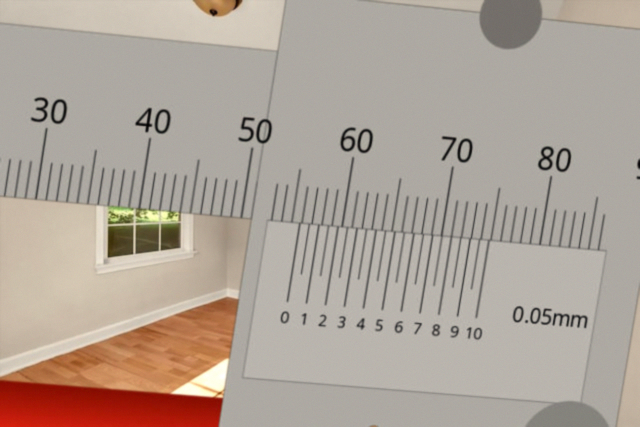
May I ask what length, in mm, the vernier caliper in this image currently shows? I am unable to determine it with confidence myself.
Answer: 55.8 mm
